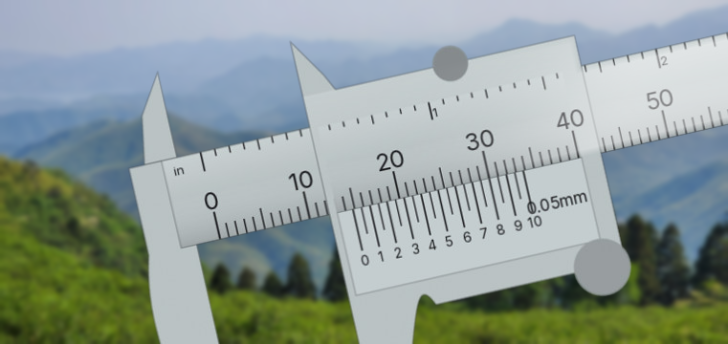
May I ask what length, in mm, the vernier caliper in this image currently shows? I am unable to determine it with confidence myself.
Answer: 14.8 mm
